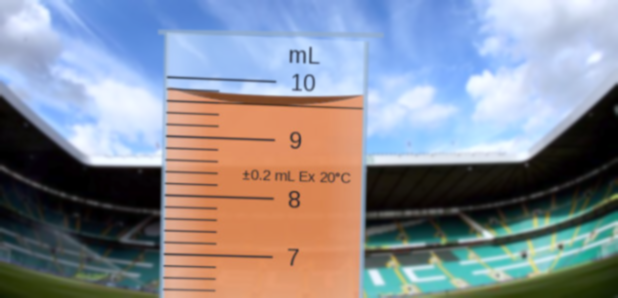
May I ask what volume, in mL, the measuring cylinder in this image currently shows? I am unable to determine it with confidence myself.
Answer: 9.6 mL
